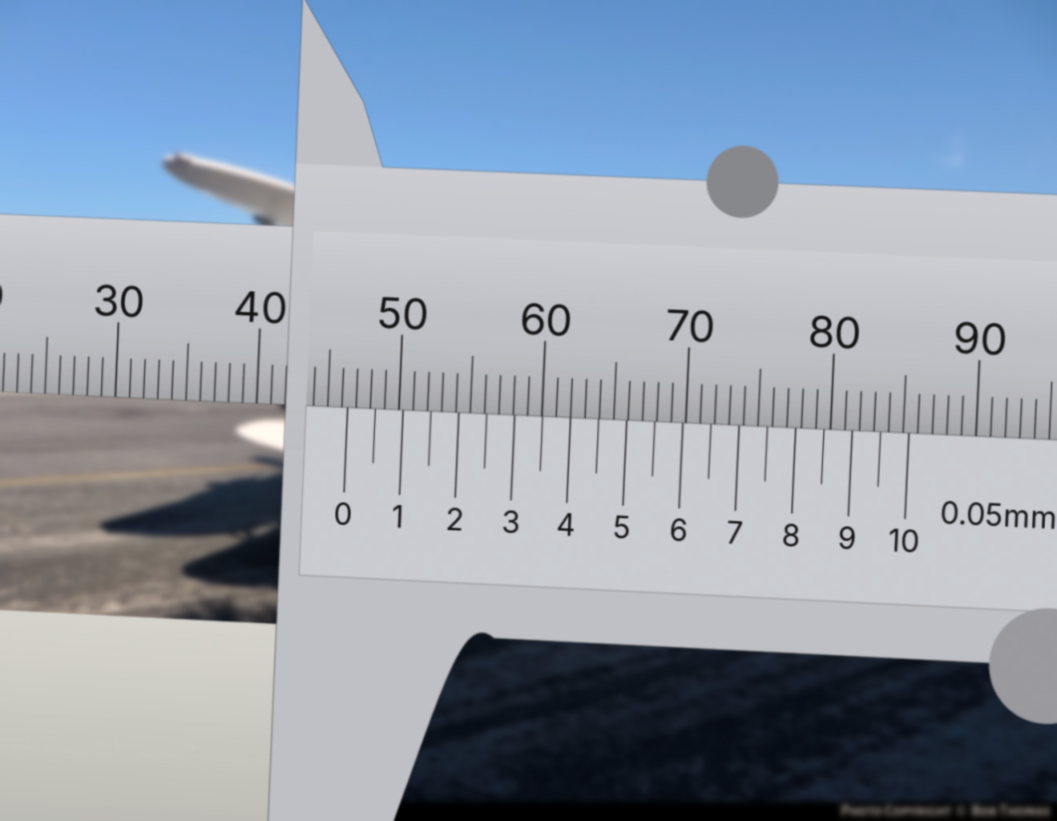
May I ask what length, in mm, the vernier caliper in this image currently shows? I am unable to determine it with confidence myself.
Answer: 46.4 mm
